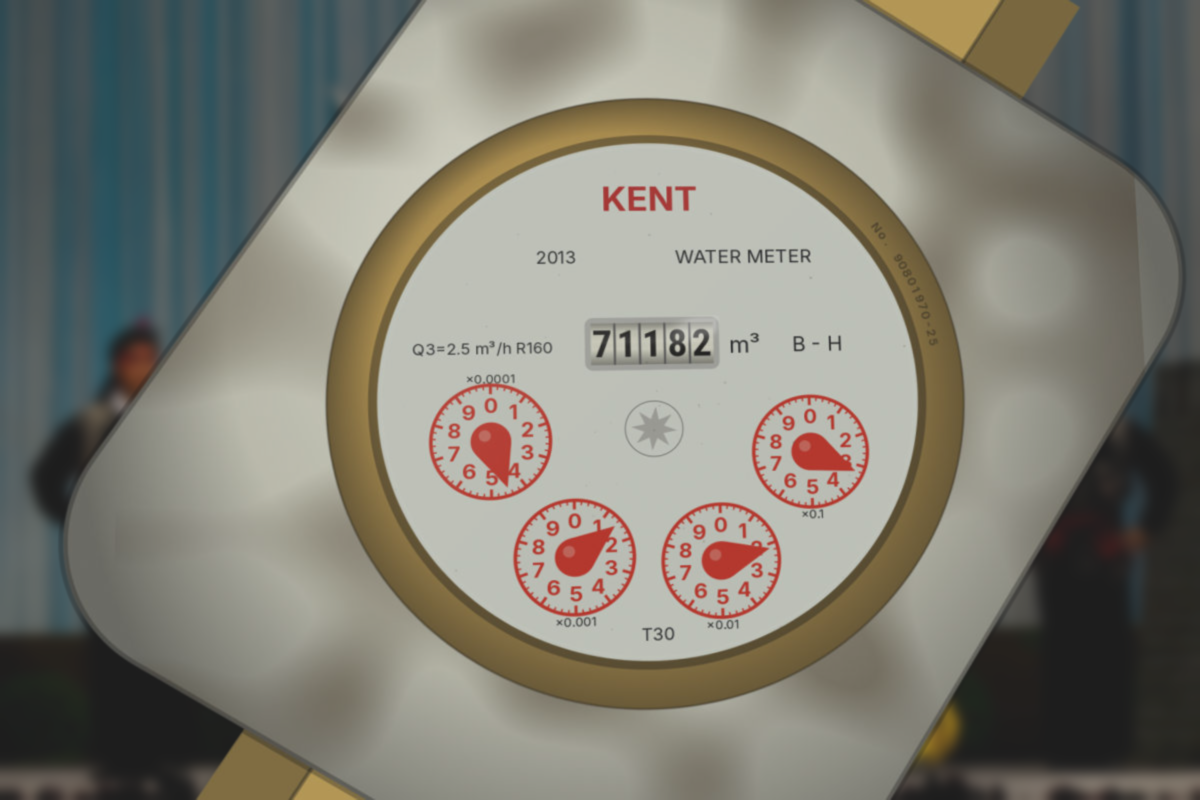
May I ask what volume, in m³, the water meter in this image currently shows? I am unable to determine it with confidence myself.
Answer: 71182.3214 m³
